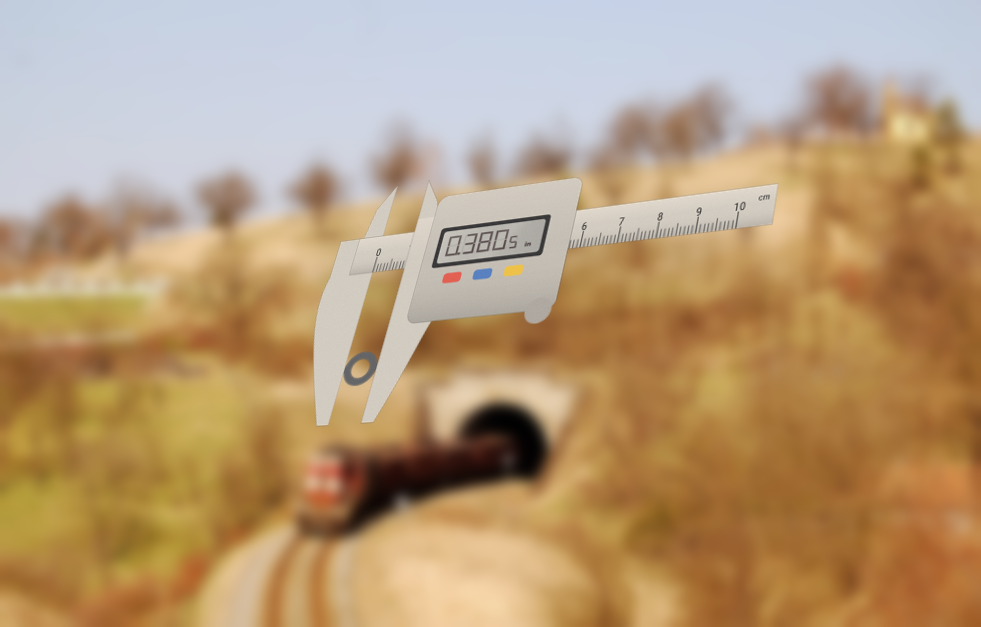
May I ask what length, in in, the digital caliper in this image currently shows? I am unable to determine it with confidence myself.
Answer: 0.3805 in
